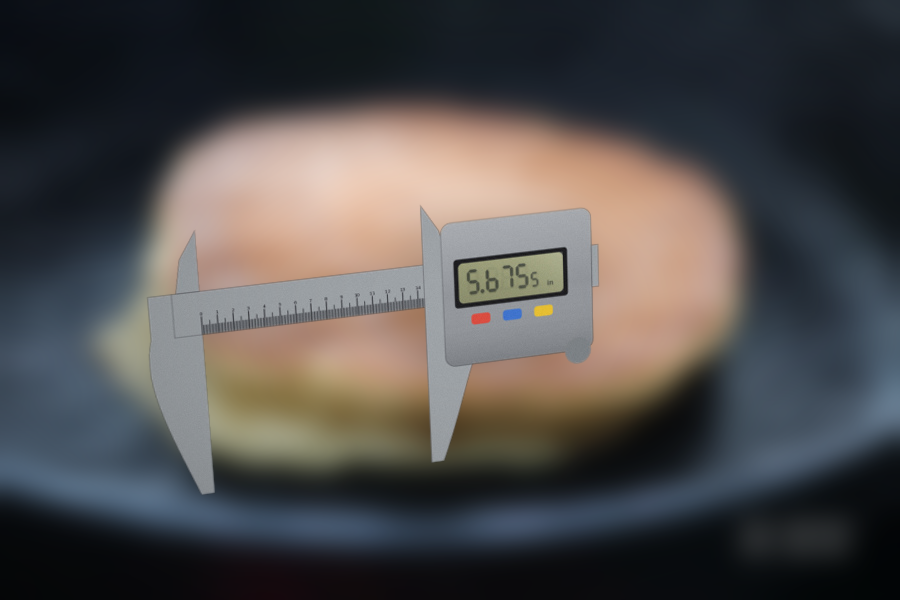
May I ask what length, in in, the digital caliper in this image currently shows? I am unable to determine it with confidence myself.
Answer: 5.6755 in
